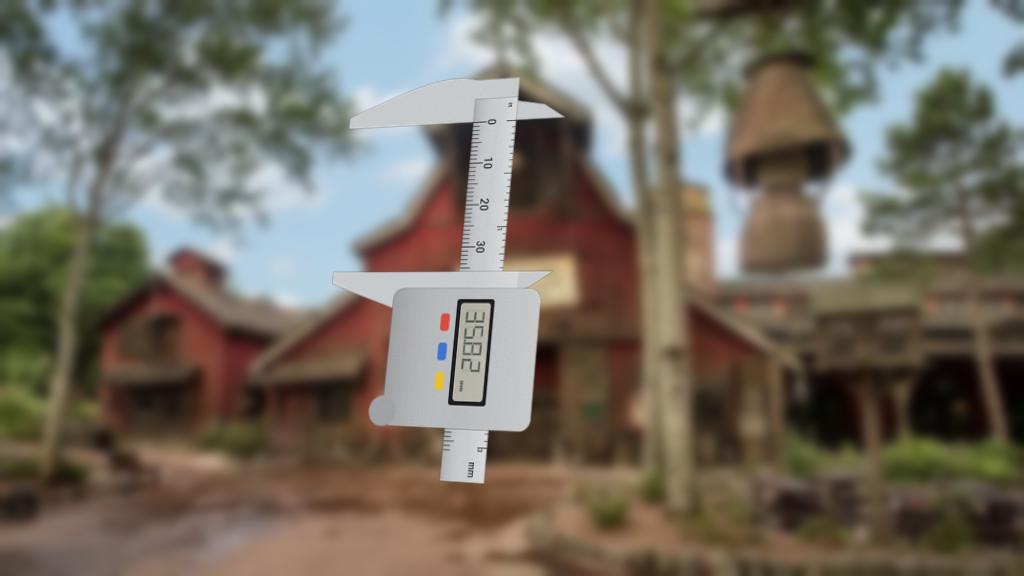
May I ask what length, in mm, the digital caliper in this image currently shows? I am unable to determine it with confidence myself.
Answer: 35.82 mm
